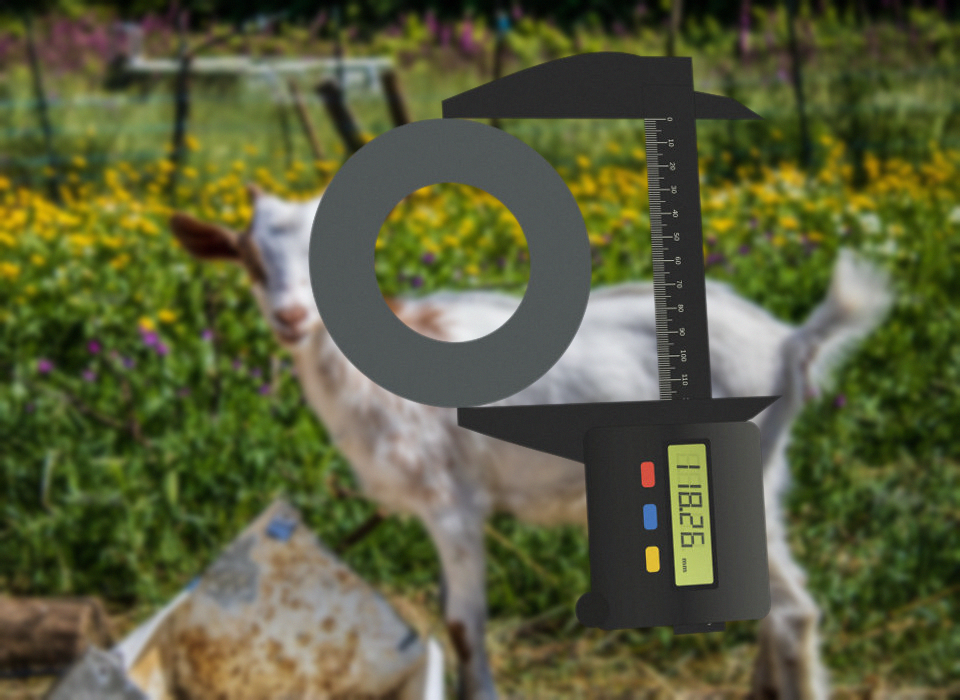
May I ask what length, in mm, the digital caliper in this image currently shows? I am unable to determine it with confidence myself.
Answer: 118.26 mm
